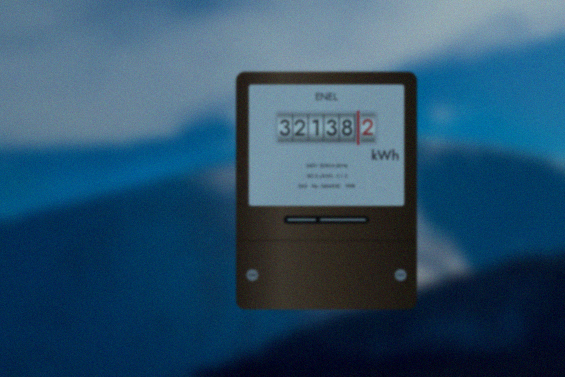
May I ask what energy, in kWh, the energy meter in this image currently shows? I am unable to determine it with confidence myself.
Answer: 32138.2 kWh
